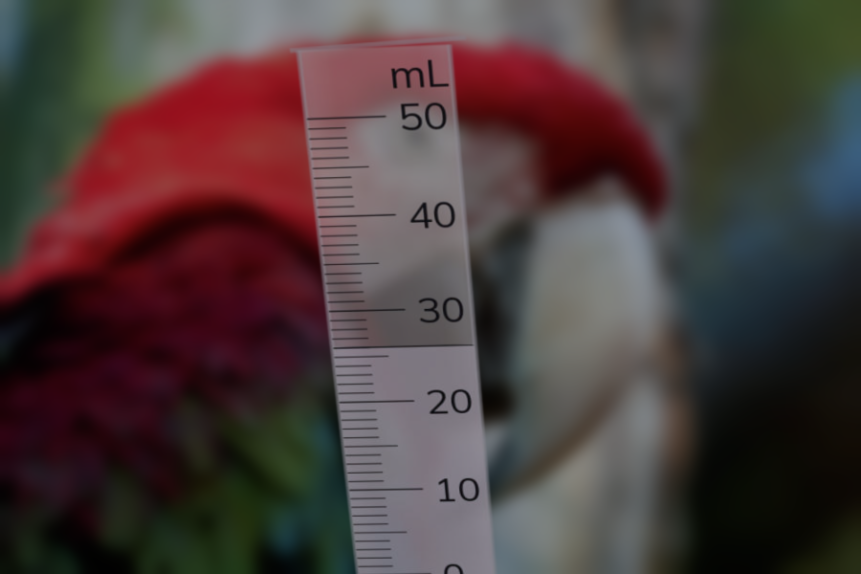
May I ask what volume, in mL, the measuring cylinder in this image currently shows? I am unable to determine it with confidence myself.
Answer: 26 mL
